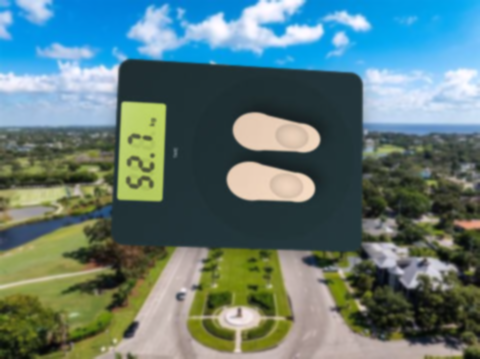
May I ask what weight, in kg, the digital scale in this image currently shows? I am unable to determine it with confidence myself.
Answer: 52.7 kg
